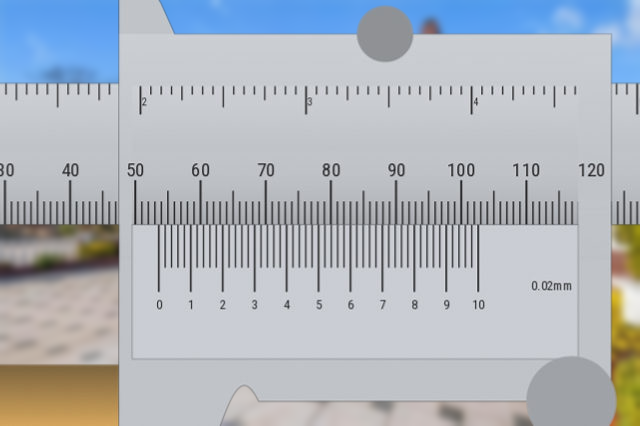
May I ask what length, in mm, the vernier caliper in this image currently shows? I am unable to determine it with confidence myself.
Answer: 53.6 mm
